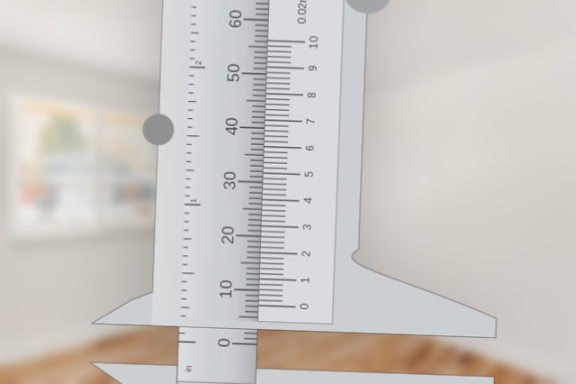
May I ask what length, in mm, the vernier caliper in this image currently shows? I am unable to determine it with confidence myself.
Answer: 7.2 mm
